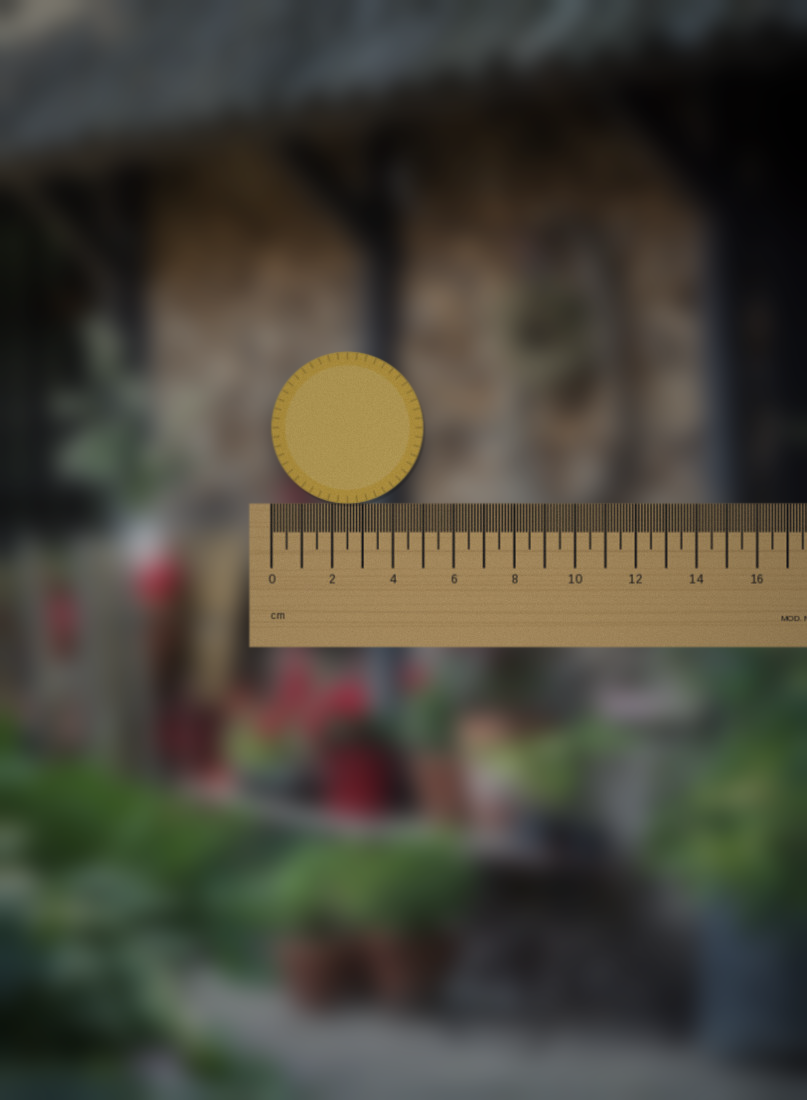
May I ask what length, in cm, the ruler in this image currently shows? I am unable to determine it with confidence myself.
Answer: 5 cm
